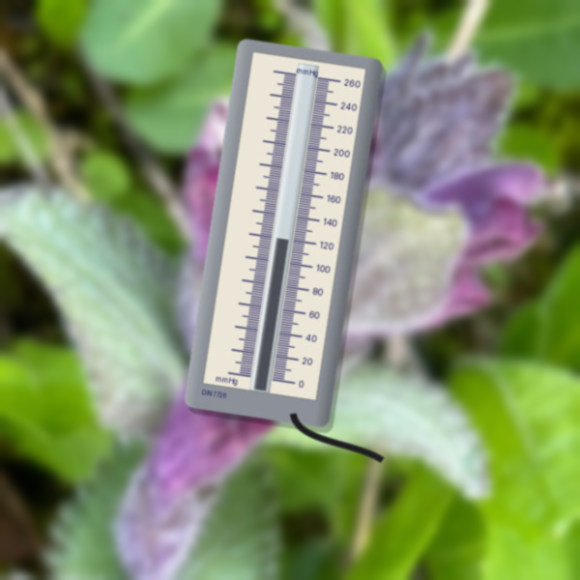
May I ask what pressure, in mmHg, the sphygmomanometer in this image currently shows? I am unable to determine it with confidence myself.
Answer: 120 mmHg
